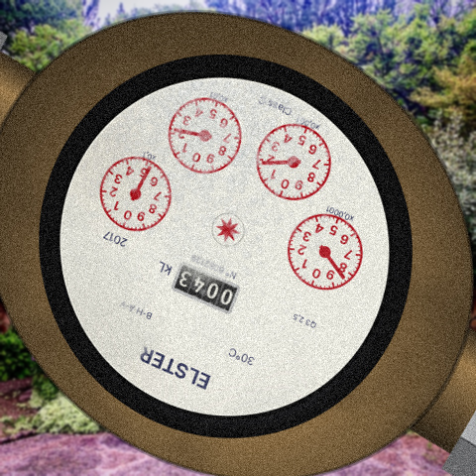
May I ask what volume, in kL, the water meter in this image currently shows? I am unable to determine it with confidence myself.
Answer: 43.5218 kL
